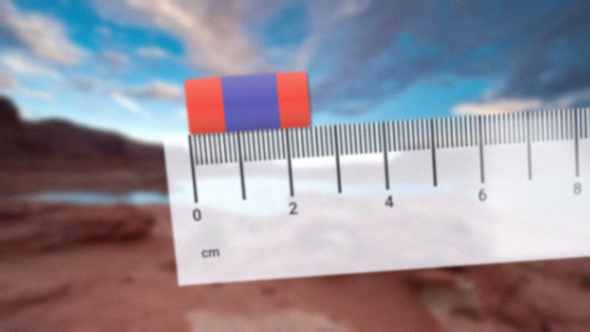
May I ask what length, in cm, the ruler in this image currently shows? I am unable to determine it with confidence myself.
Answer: 2.5 cm
